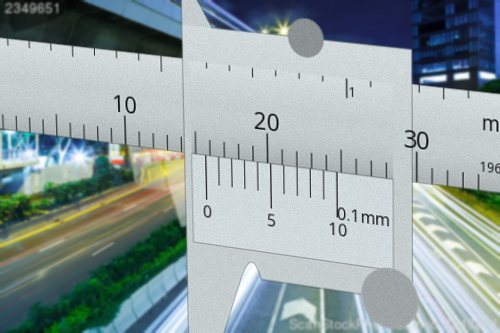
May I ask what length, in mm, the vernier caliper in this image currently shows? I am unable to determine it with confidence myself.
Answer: 15.7 mm
